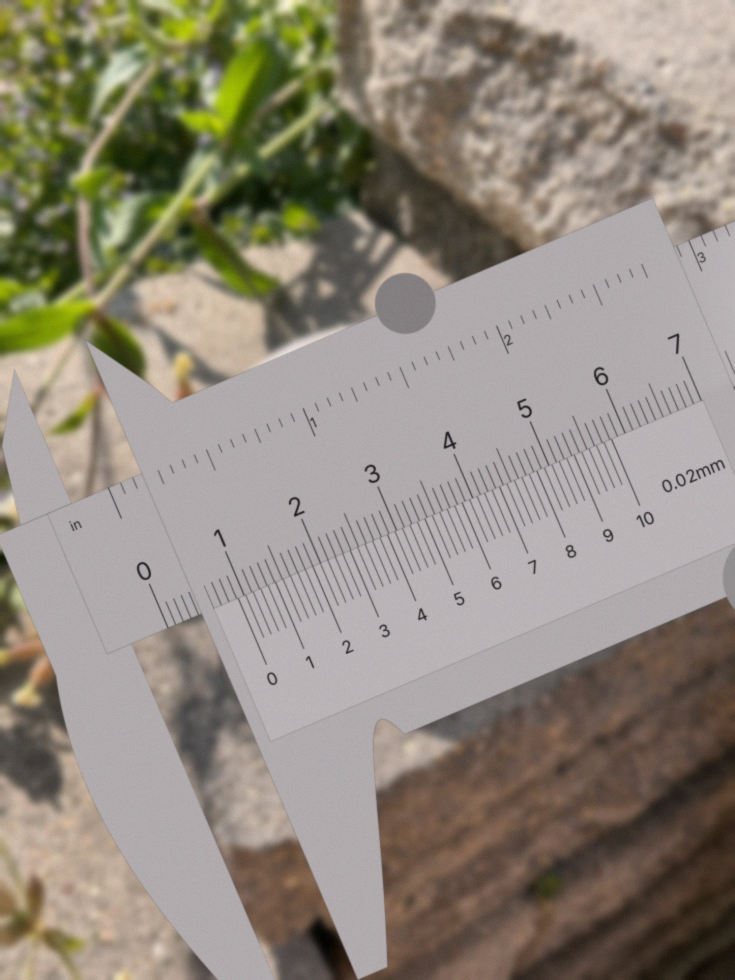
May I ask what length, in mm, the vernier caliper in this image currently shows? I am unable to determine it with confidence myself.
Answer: 9.2 mm
